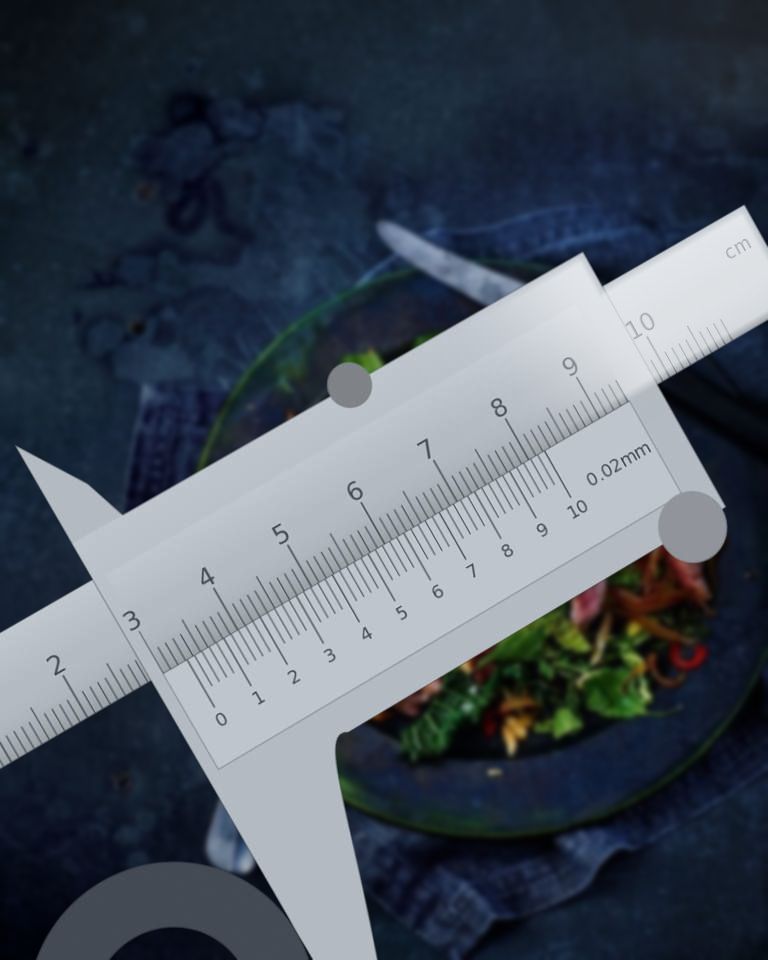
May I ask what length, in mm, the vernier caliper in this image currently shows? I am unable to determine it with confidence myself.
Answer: 33.2 mm
